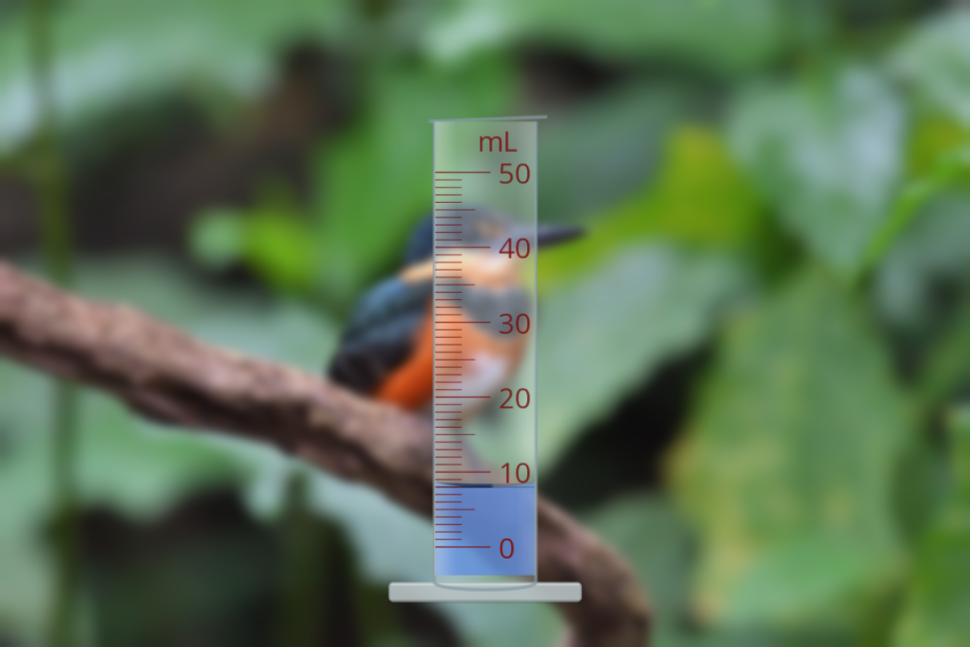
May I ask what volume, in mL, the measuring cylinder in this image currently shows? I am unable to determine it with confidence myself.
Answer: 8 mL
